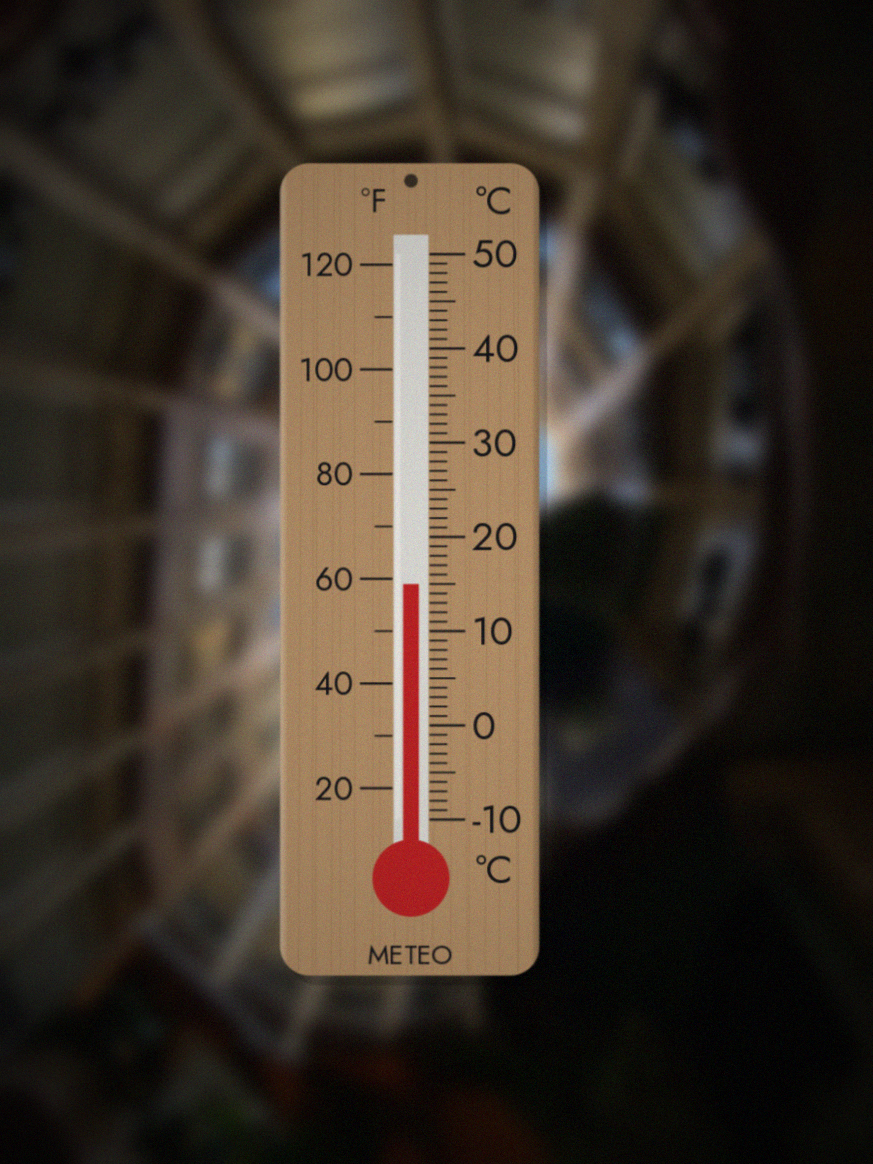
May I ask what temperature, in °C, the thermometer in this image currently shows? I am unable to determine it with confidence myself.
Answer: 15 °C
